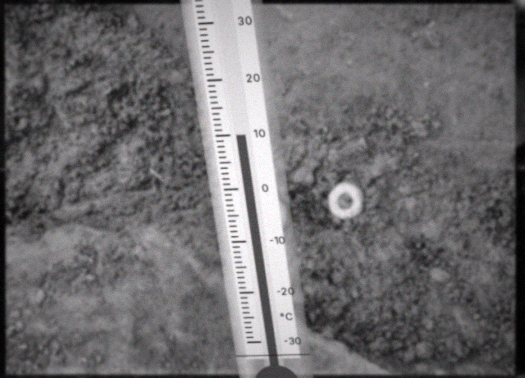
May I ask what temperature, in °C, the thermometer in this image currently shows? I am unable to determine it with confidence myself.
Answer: 10 °C
